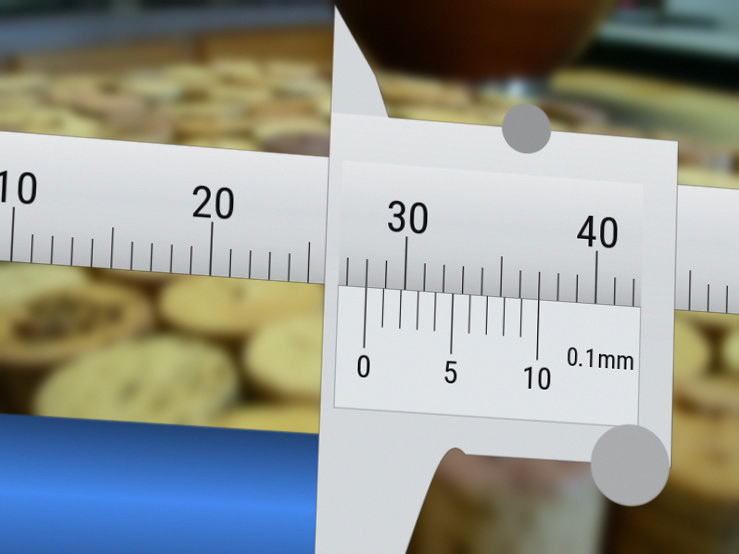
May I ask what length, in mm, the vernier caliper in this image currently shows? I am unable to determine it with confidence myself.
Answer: 28.0 mm
